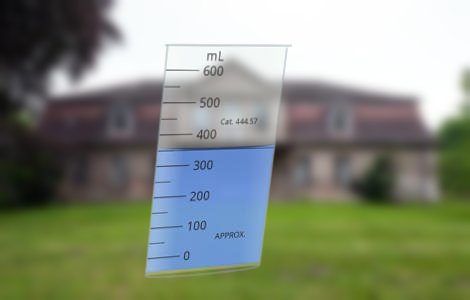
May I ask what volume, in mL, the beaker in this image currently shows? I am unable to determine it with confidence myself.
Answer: 350 mL
